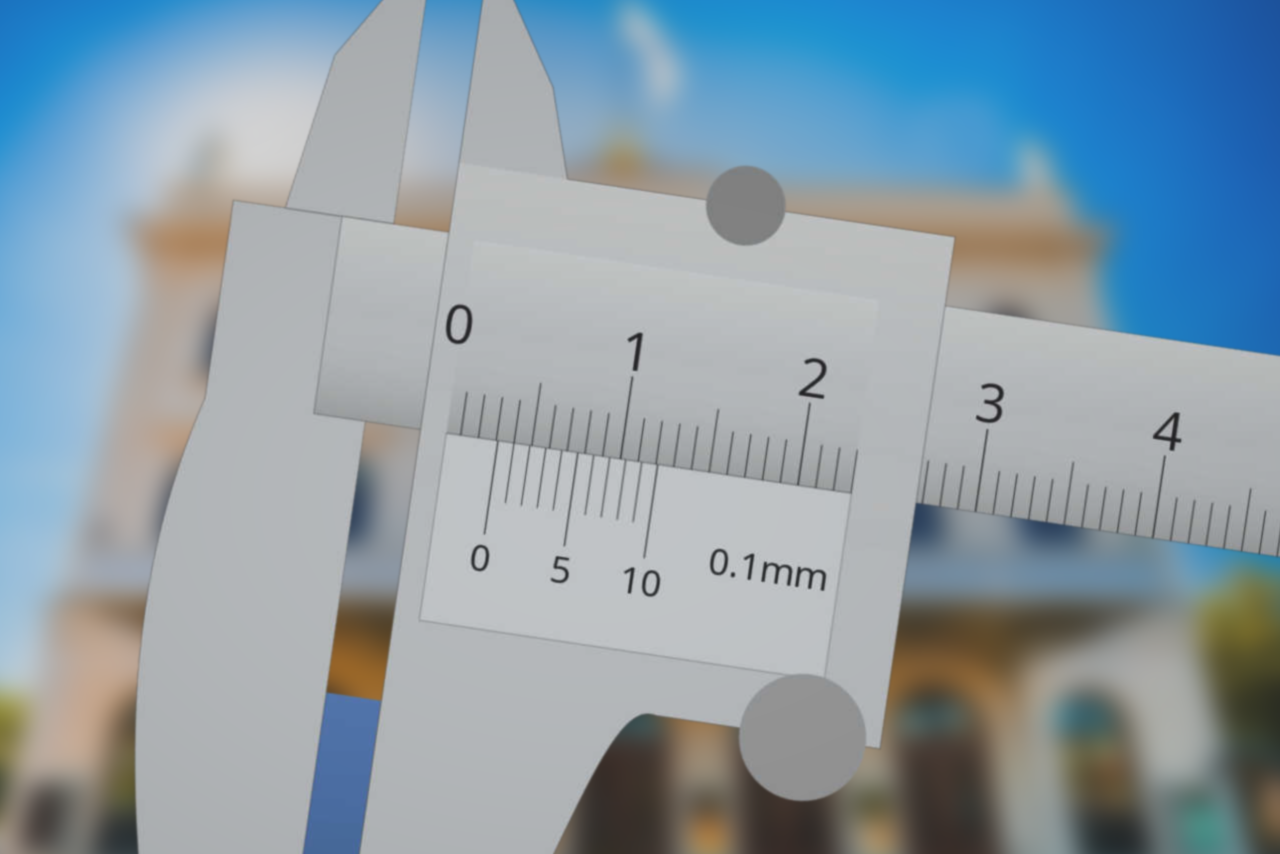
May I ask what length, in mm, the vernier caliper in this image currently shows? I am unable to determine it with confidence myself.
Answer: 3.1 mm
